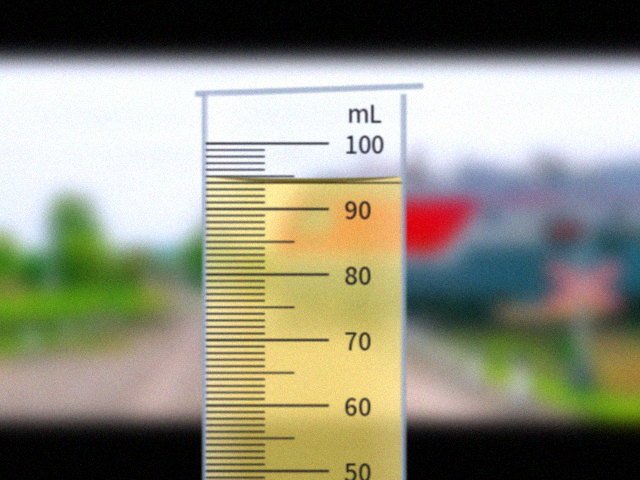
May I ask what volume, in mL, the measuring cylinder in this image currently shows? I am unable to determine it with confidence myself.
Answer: 94 mL
